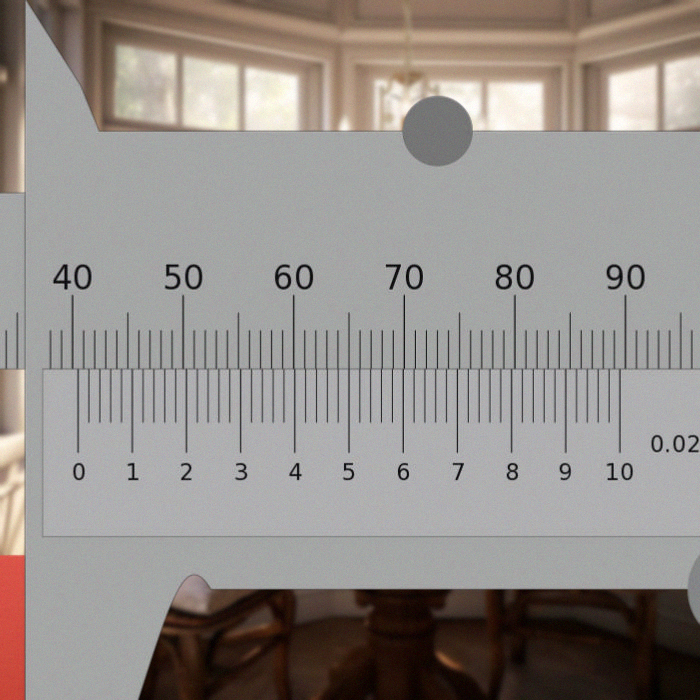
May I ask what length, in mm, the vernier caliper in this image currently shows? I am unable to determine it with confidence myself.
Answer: 40.5 mm
